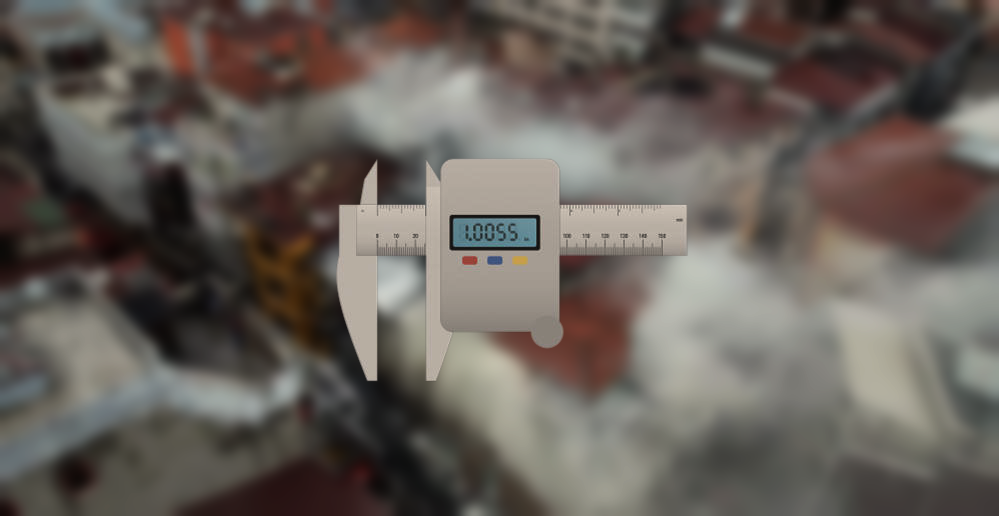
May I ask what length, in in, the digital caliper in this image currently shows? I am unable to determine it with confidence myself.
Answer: 1.0055 in
